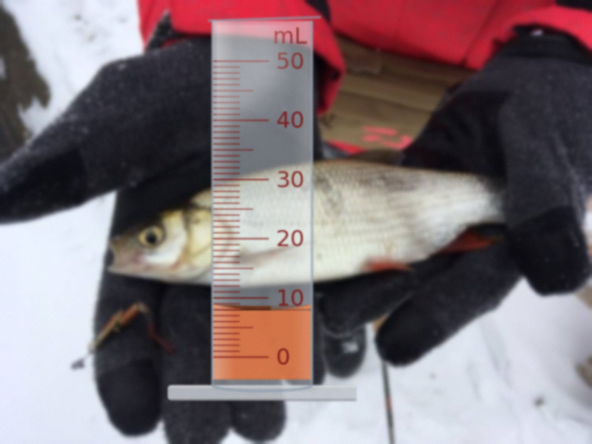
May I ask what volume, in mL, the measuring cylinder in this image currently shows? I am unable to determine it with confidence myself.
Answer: 8 mL
